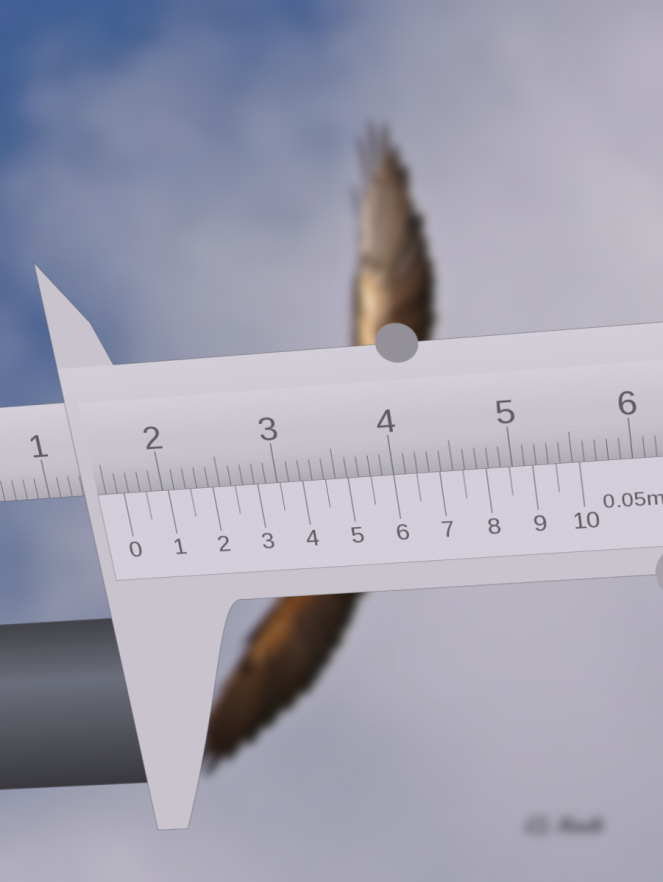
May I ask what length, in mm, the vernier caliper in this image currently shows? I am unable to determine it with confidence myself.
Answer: 16.6 mm
